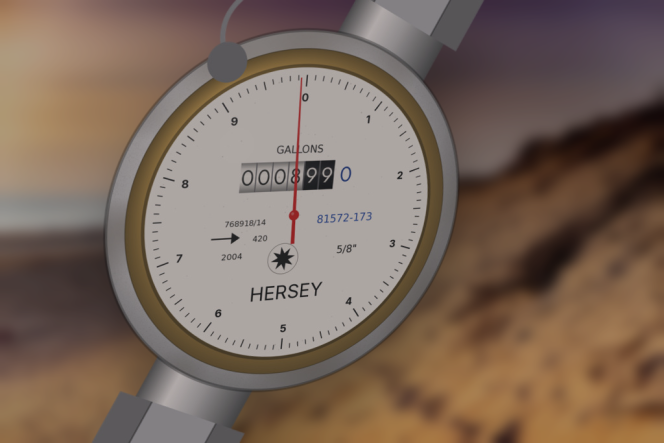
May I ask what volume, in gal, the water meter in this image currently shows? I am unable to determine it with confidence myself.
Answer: 8989.9 gal
